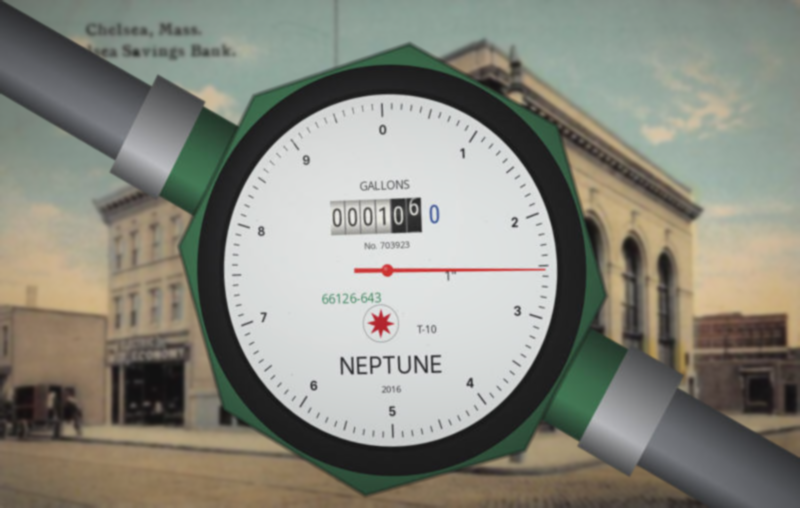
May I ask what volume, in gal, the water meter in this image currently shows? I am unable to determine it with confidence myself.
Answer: 1062.5 gal
